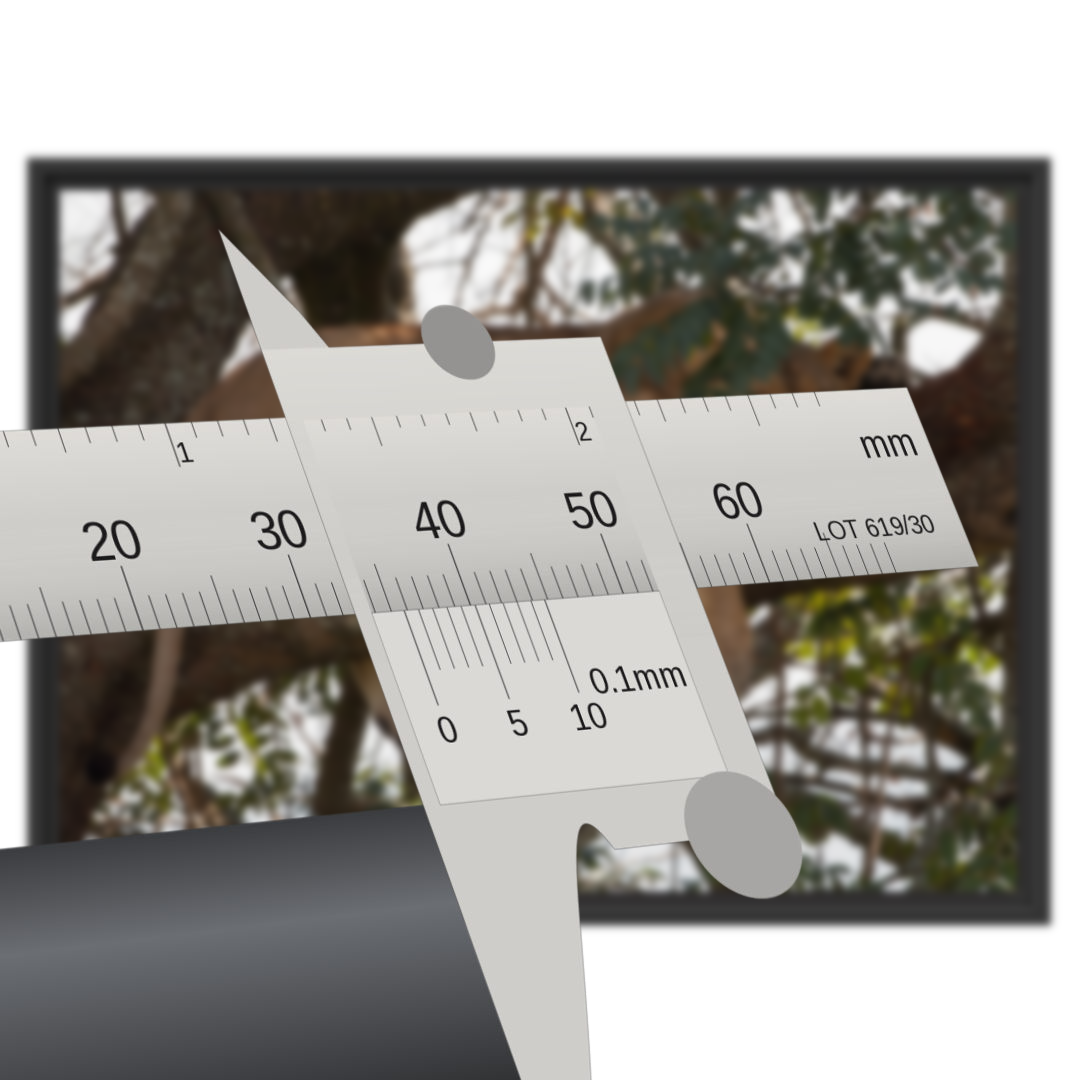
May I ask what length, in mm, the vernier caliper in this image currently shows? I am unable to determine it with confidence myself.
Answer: 35.8 mm
